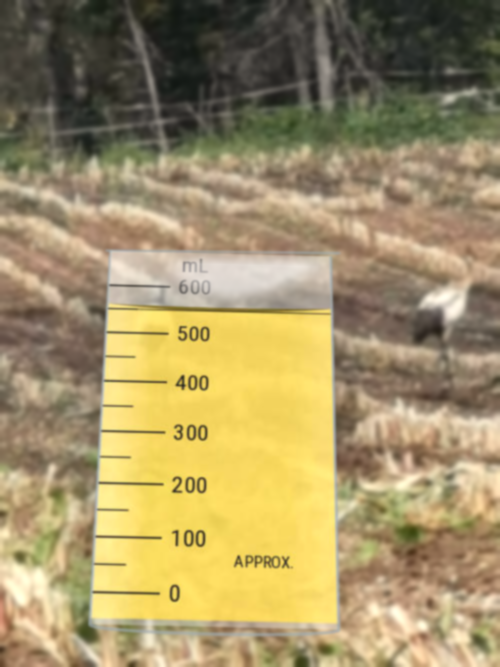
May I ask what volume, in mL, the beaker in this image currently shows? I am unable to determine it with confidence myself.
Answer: 550 mL
